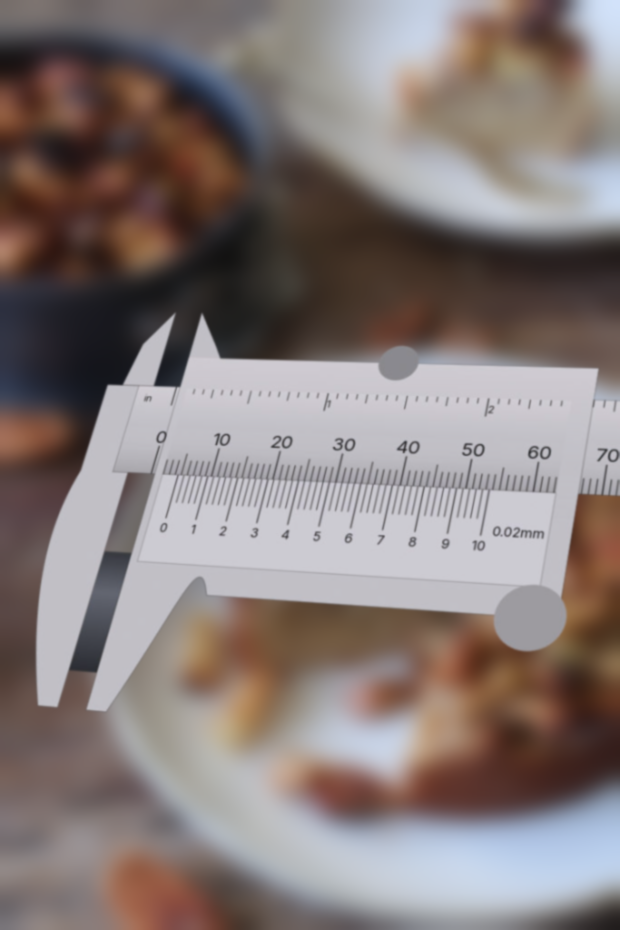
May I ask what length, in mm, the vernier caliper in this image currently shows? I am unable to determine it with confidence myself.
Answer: 4.5 mm
